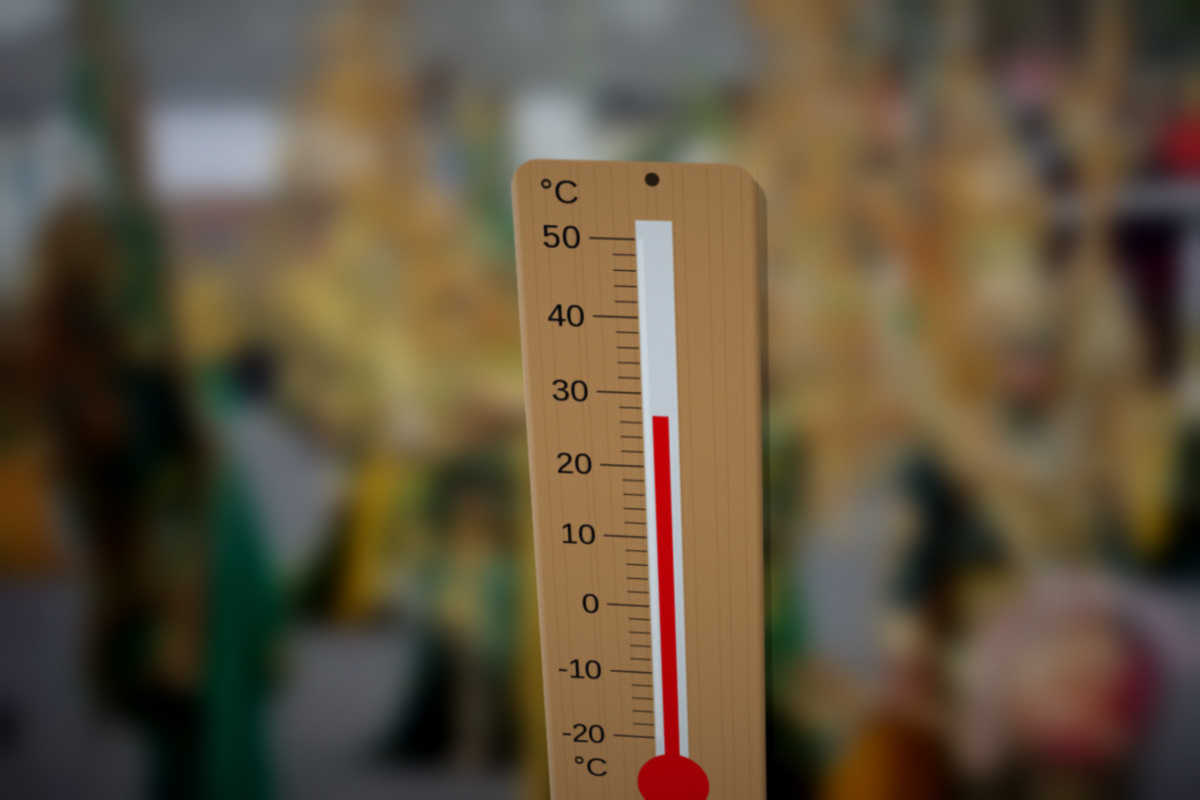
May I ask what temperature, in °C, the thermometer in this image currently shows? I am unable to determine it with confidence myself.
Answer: 27 °C
